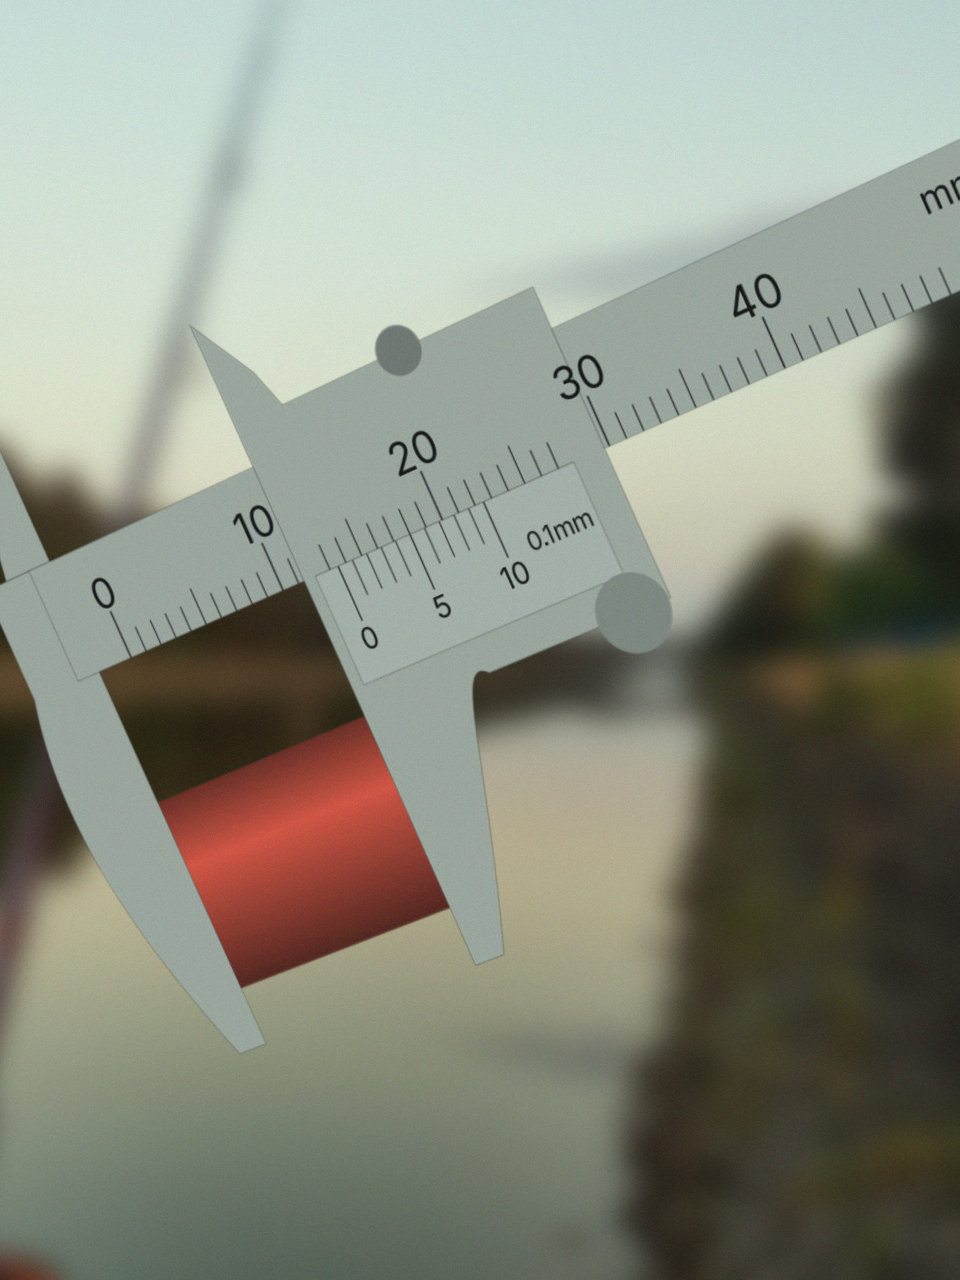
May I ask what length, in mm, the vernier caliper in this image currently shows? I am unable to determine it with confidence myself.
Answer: 13.5 mm
